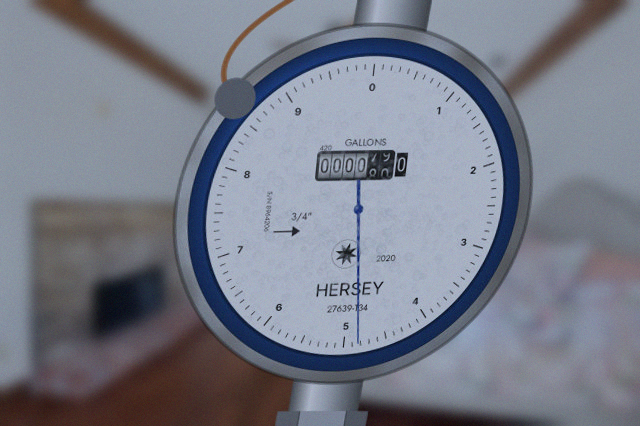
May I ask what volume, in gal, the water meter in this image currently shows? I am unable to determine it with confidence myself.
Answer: 794.8 gal
